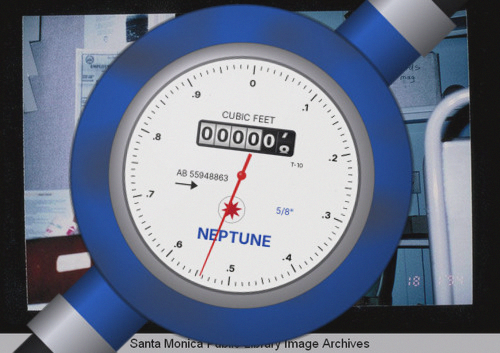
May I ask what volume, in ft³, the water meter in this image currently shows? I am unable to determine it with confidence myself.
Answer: 7.54 ft³
